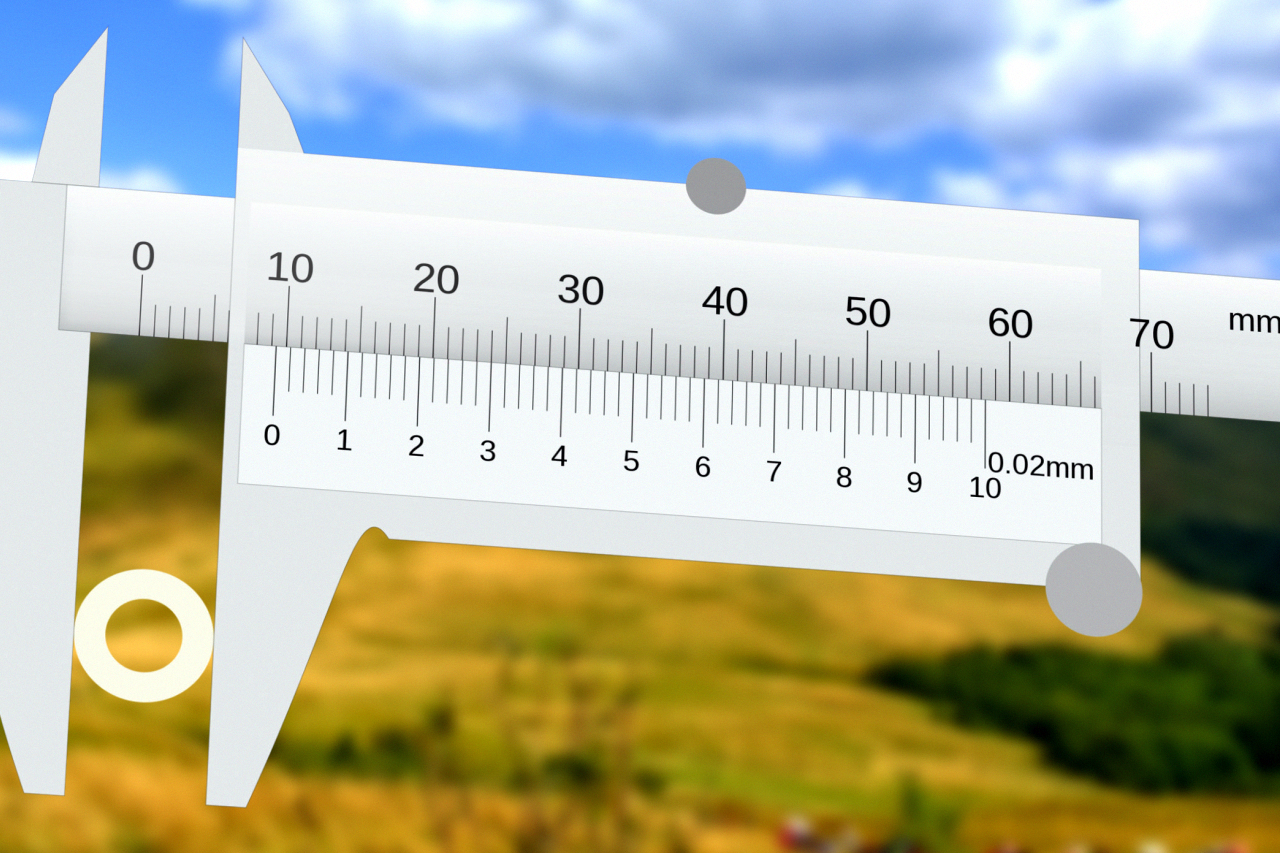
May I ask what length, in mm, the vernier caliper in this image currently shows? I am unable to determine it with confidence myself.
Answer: 9.3 mm
